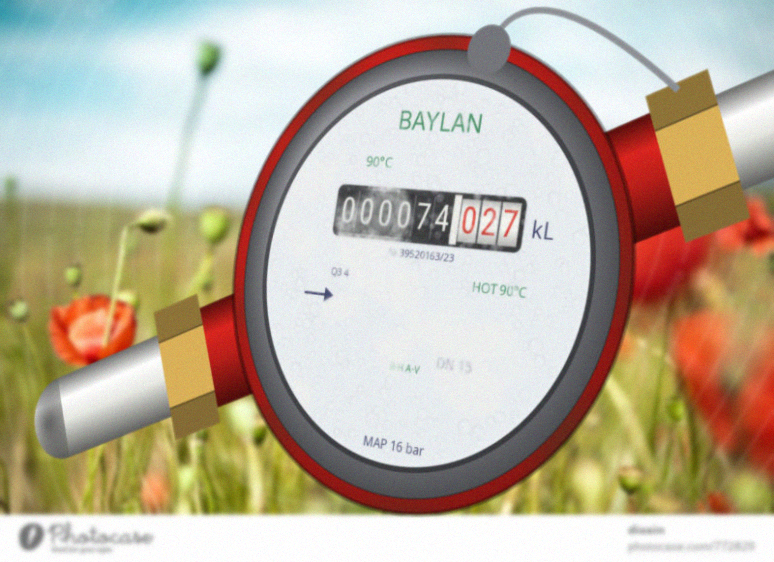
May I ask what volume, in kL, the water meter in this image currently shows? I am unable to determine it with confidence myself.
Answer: 74.027 kL
